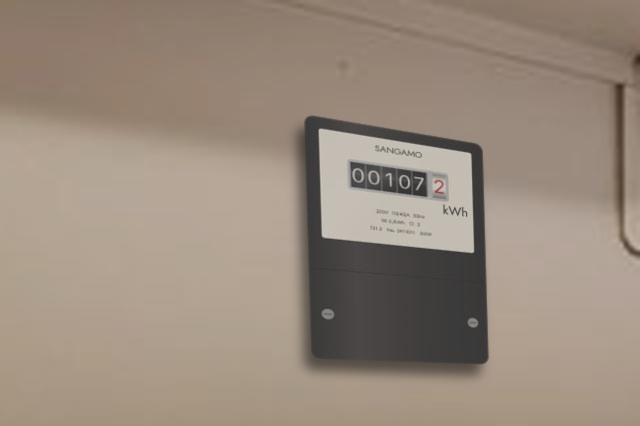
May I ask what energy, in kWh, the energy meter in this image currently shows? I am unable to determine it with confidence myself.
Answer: 107.2 kWh
